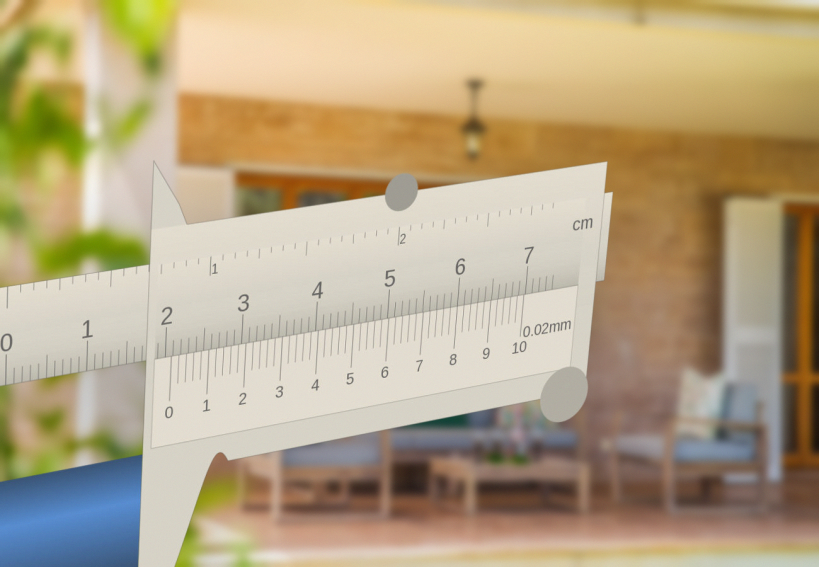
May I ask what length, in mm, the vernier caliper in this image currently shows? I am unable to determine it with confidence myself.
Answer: 20.8 mm
